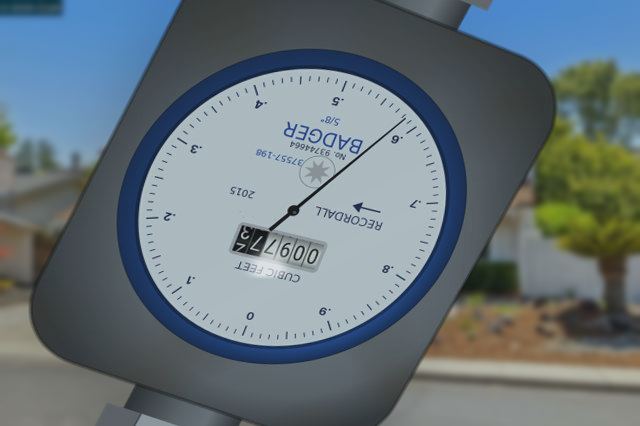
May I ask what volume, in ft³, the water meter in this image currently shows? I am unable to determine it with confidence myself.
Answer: 9772.58 ft³
